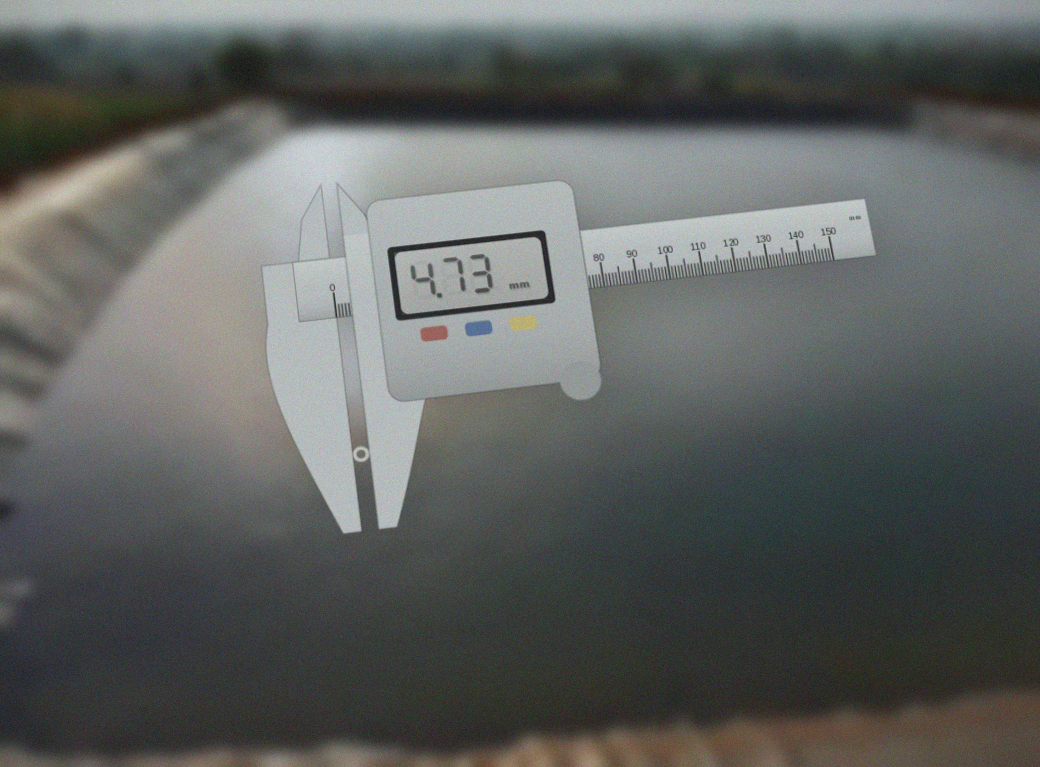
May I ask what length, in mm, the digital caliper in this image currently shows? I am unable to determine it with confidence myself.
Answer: 4.73 mm
